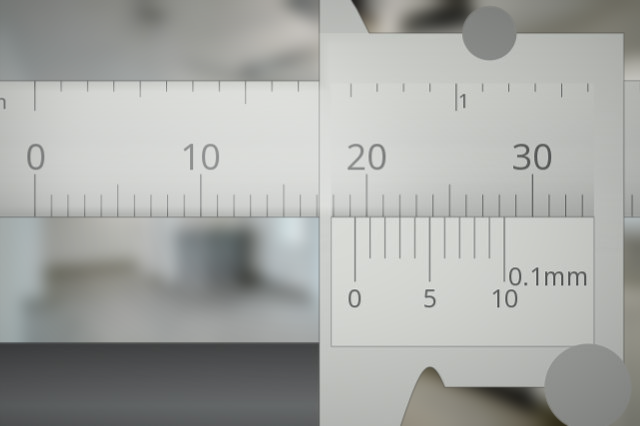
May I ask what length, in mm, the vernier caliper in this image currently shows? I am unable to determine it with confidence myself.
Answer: 19.3 mm
